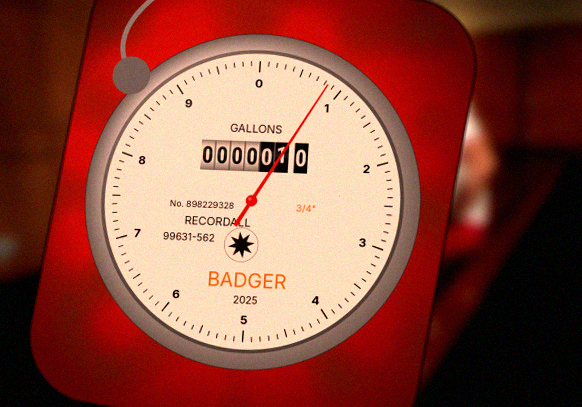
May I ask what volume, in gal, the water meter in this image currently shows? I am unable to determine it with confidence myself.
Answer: 10.8 gal
